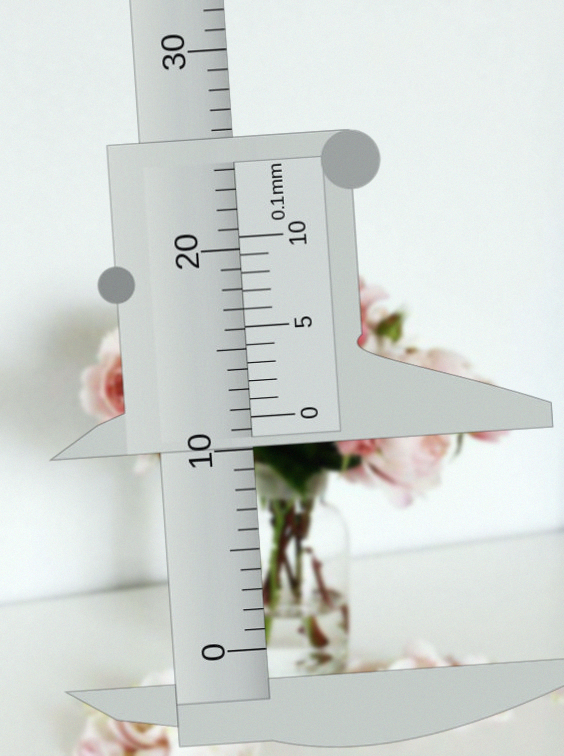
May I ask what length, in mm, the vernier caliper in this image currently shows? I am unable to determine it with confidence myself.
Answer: 11.6 mm
